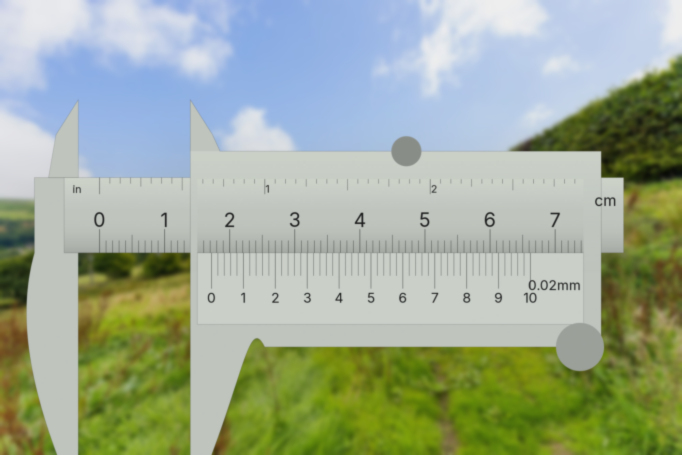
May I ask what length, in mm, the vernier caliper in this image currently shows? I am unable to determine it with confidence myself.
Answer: 17.2 mm
